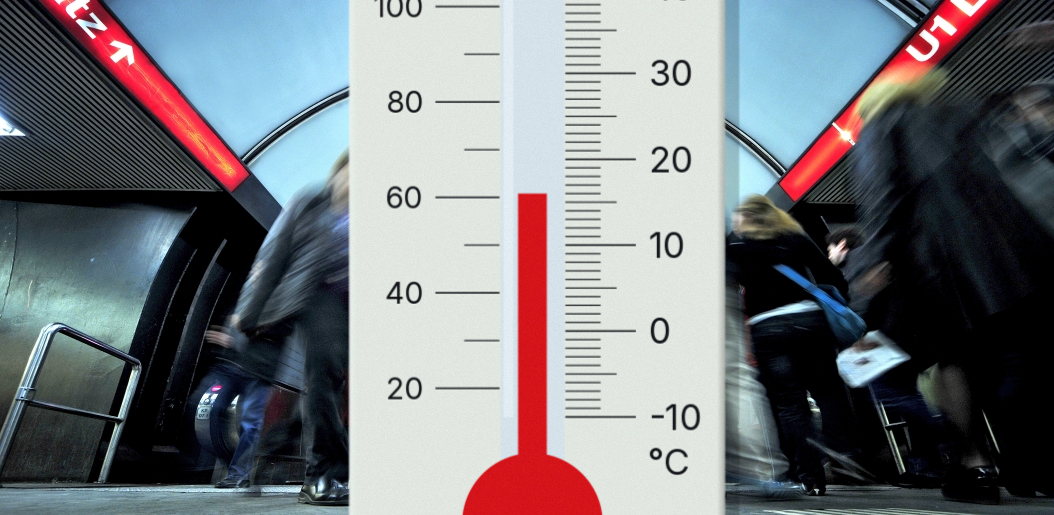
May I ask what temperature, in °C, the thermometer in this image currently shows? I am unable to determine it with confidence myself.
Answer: 16 °C
